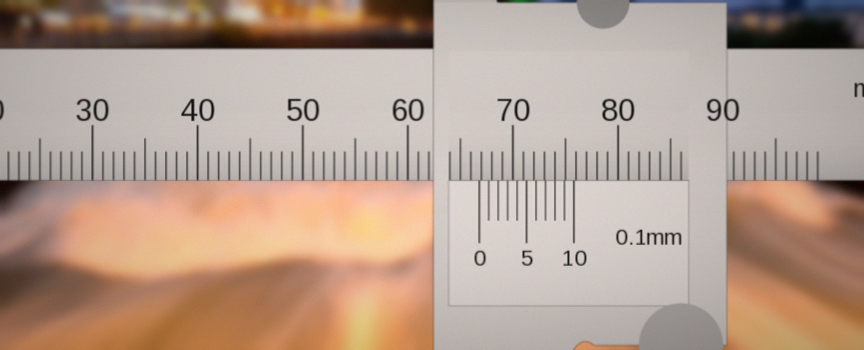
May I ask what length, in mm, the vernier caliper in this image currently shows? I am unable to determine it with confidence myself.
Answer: 66.8 mm
